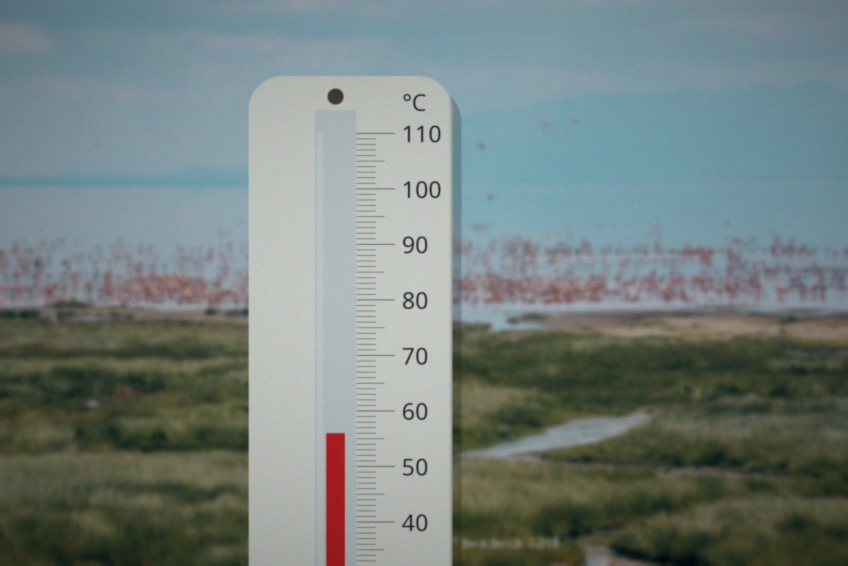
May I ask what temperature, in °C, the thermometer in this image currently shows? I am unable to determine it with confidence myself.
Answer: 56 °C
